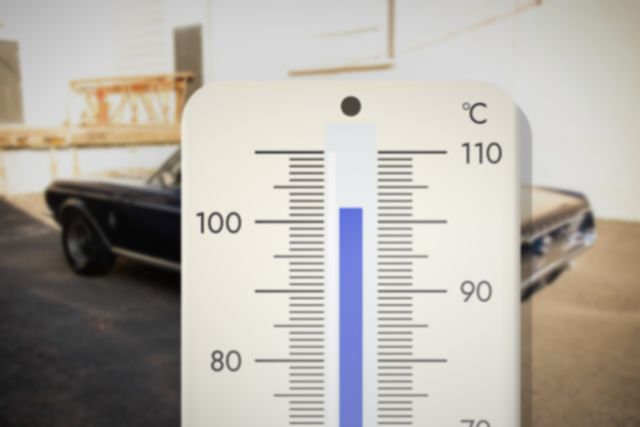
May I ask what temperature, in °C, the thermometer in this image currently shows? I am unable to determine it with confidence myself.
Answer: 102 °C
